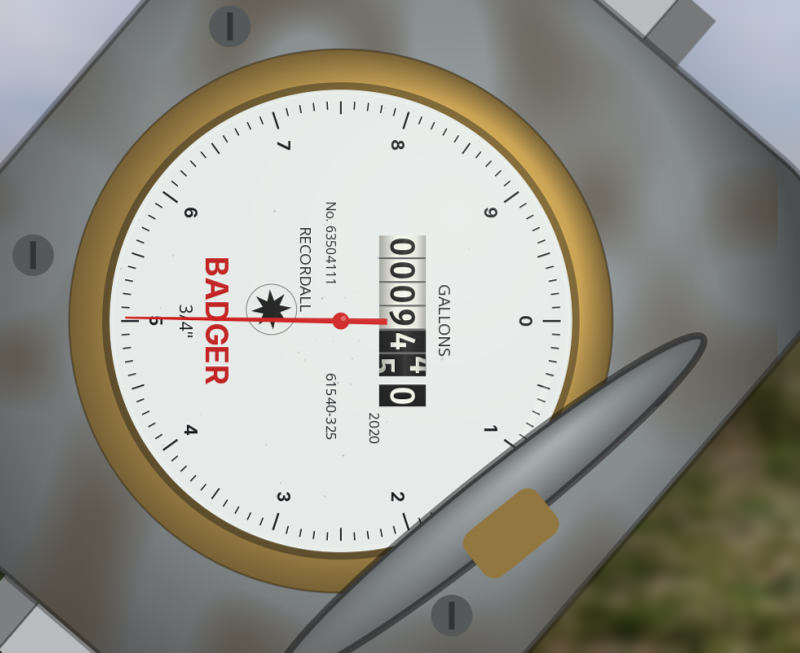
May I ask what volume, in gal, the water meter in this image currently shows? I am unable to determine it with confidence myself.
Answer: 9445.0 gal
